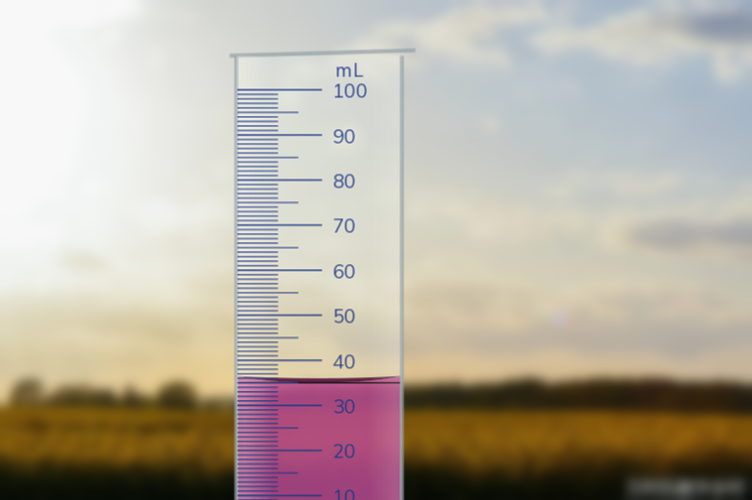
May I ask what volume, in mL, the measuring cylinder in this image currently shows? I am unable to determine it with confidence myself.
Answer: 35 mL
